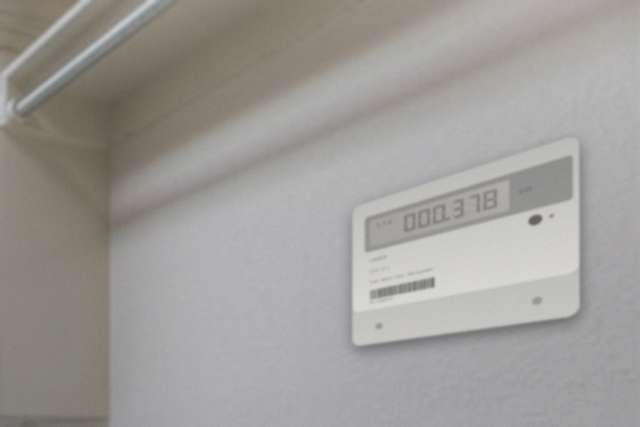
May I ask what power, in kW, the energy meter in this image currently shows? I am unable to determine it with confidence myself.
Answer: 0.378 kW
